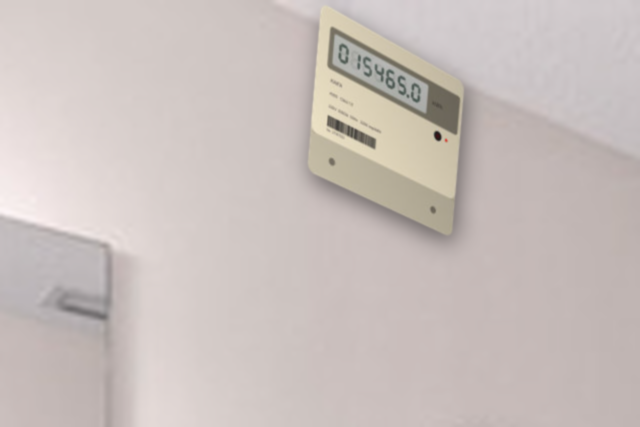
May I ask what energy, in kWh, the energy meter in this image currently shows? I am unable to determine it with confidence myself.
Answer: 15465.0 kWh
